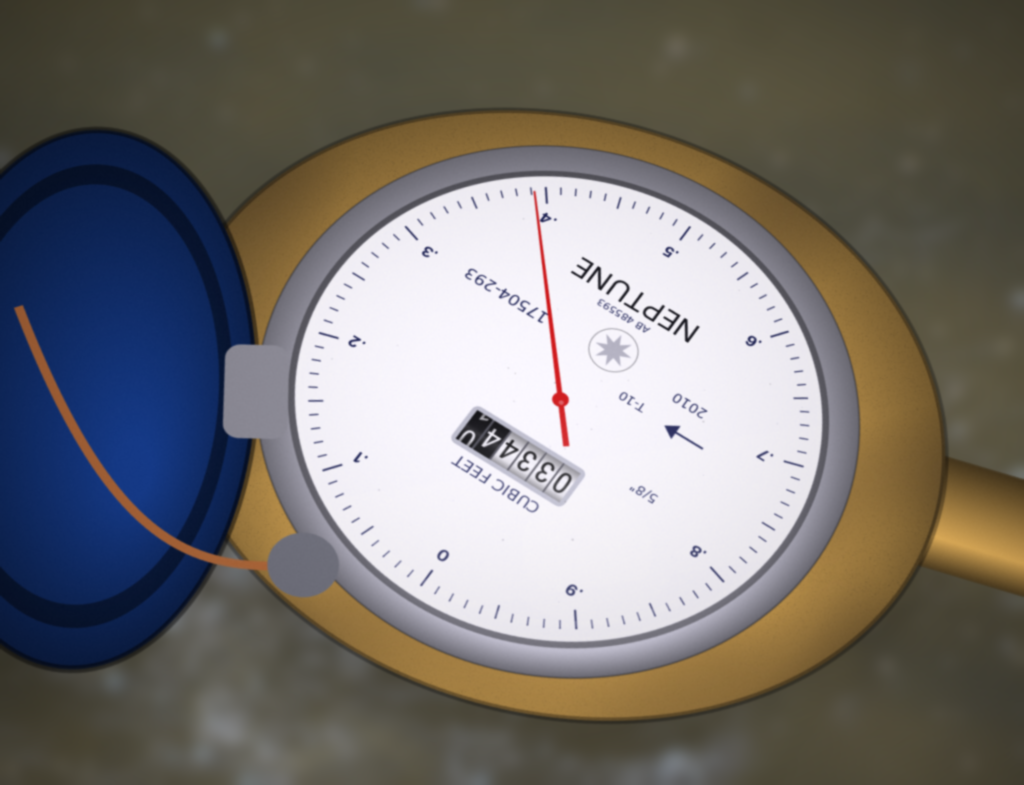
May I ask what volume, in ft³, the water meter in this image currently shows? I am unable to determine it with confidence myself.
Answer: 33440.39 ft³
